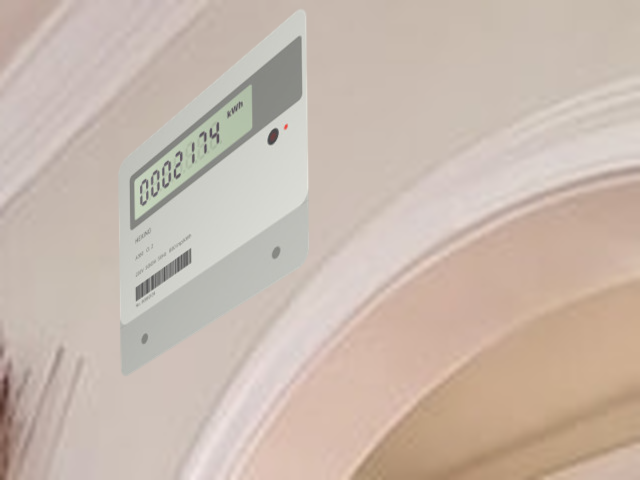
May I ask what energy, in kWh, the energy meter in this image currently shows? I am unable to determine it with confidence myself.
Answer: 2174 kWh
